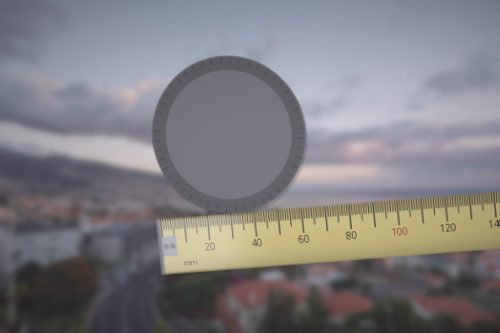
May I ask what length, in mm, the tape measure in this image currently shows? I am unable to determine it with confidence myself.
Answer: 65 mm
